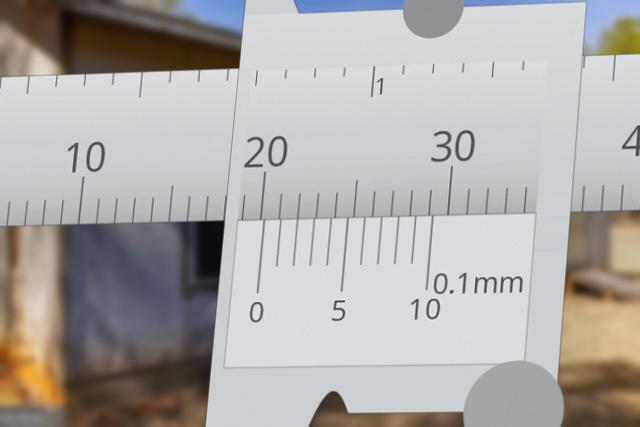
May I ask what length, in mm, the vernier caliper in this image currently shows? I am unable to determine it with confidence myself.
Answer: 20.2 mm
